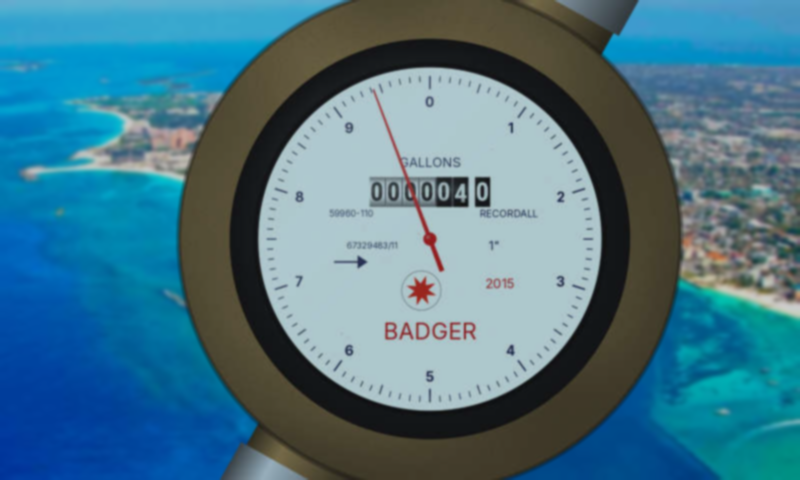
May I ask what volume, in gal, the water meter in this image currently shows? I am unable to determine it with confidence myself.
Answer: 39.4 gal
